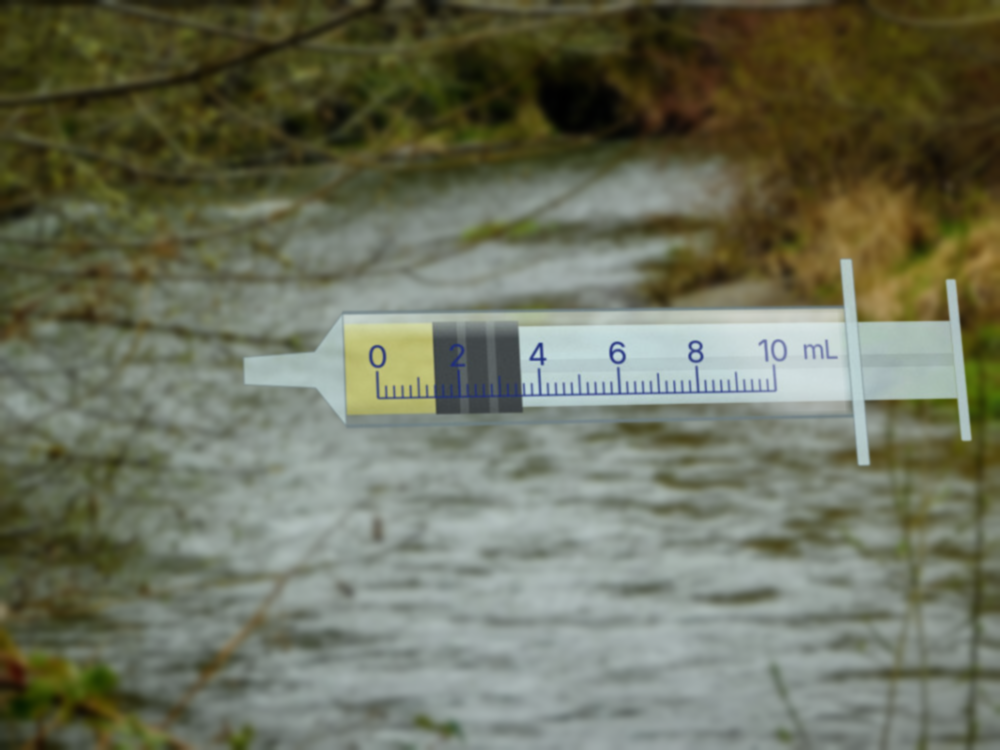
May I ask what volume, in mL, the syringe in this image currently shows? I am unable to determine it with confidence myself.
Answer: 1.4 mL
